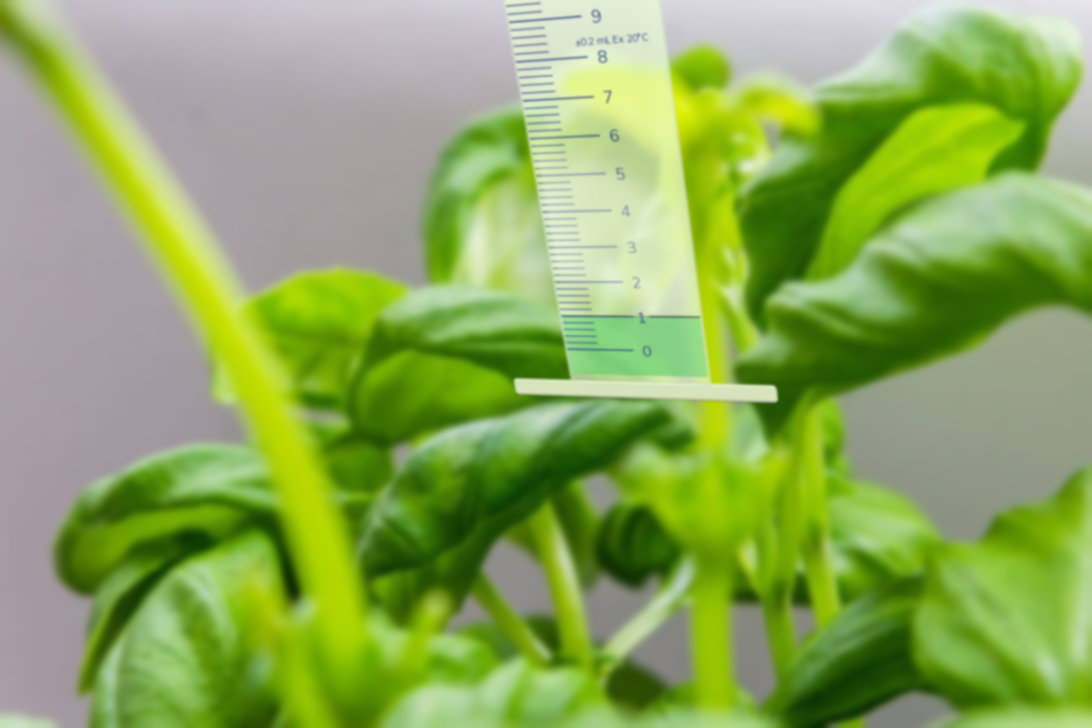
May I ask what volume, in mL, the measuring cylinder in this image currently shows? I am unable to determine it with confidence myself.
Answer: 1 mL
